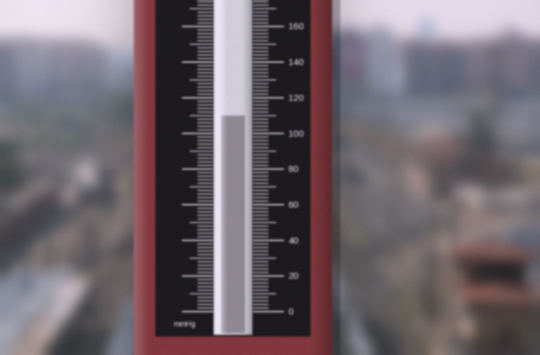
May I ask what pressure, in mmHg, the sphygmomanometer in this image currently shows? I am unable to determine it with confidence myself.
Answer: 110 mmHg
